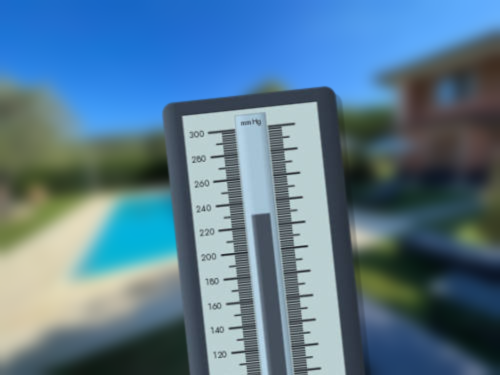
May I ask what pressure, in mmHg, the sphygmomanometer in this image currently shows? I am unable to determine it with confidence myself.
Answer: 230 mmHg
